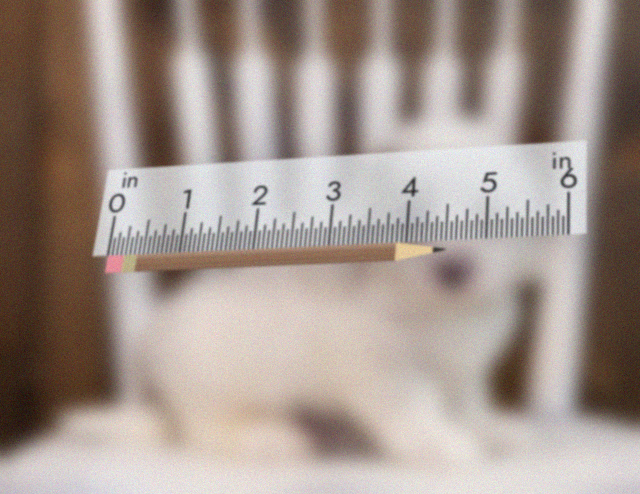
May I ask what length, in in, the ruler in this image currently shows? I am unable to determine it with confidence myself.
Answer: 4.5 in
